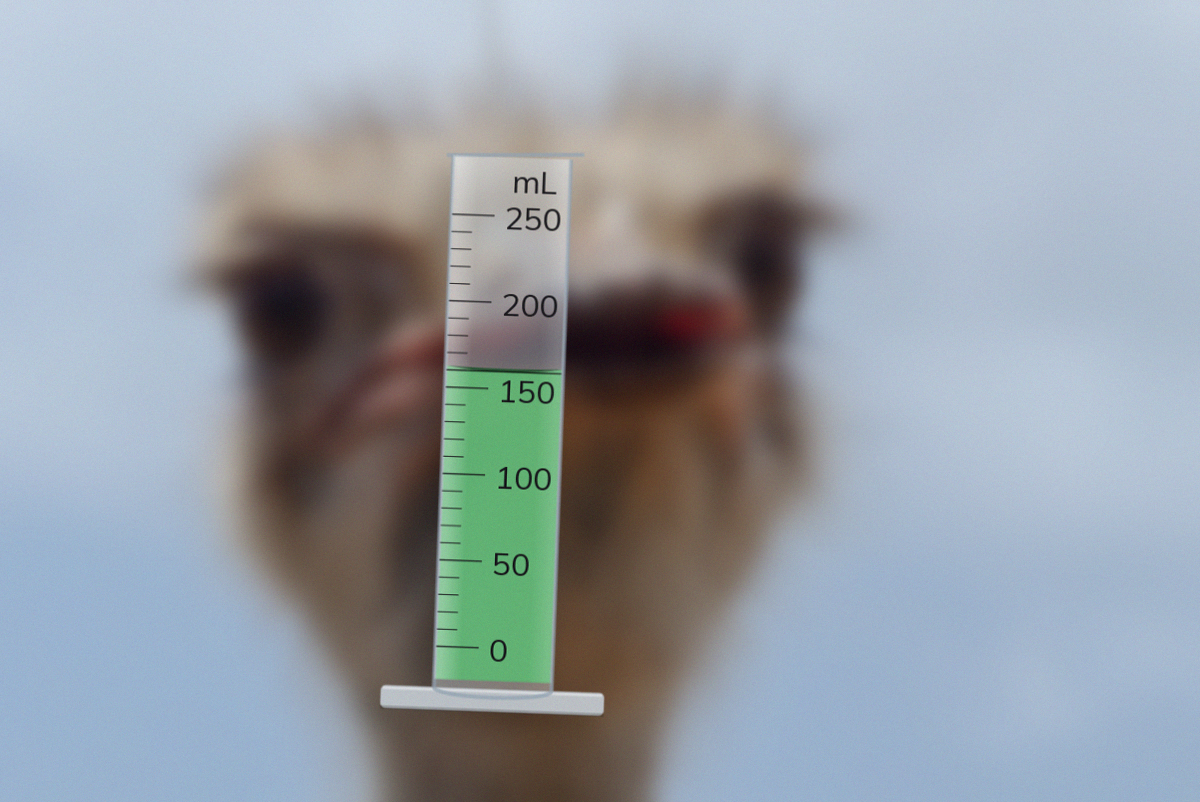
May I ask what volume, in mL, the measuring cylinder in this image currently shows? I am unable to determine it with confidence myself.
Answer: 160 mL
